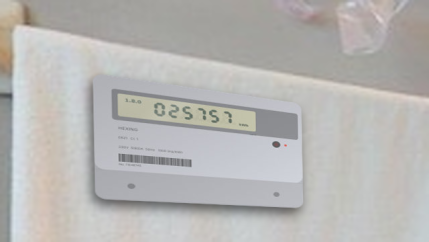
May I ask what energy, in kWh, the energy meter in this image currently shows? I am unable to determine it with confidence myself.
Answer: 25757 kWh
